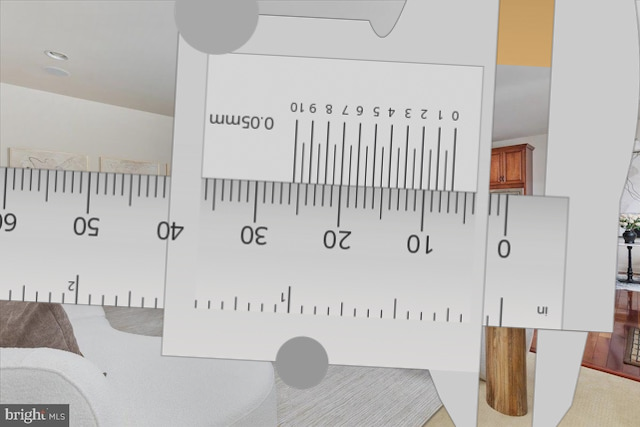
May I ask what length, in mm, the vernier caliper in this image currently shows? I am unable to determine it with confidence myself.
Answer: 6.6 mm
